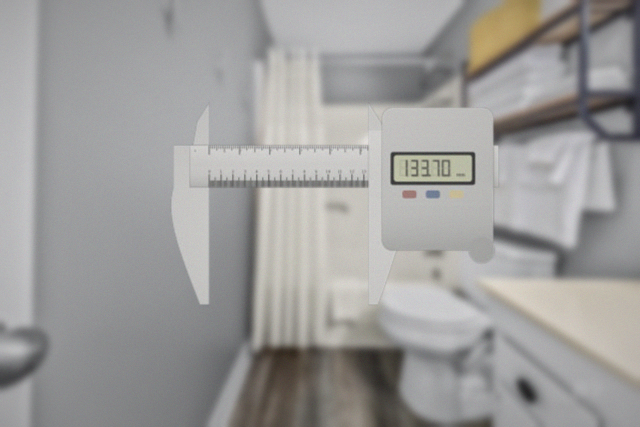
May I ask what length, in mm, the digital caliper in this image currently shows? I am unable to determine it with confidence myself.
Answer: 133.70 mm
